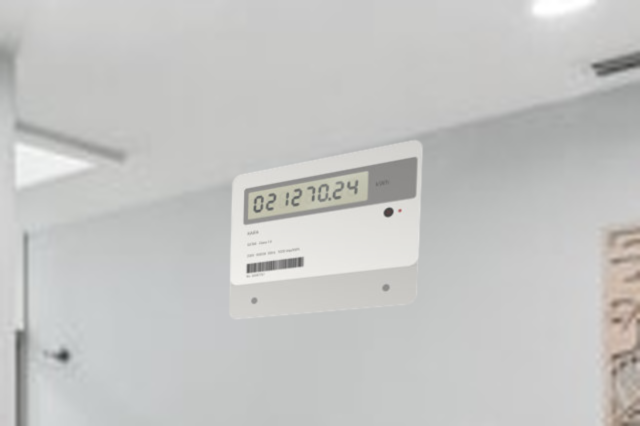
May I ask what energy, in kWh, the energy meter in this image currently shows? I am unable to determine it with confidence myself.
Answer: 21270.24 kWh
